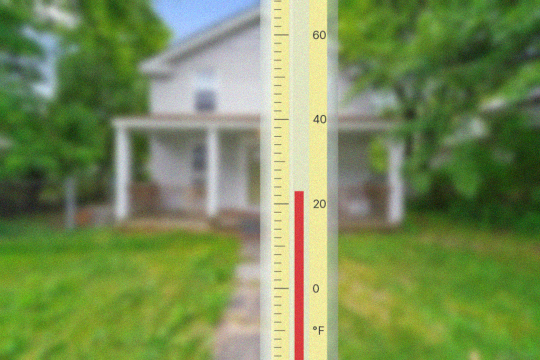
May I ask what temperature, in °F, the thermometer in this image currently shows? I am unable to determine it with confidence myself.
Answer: 23 °F
